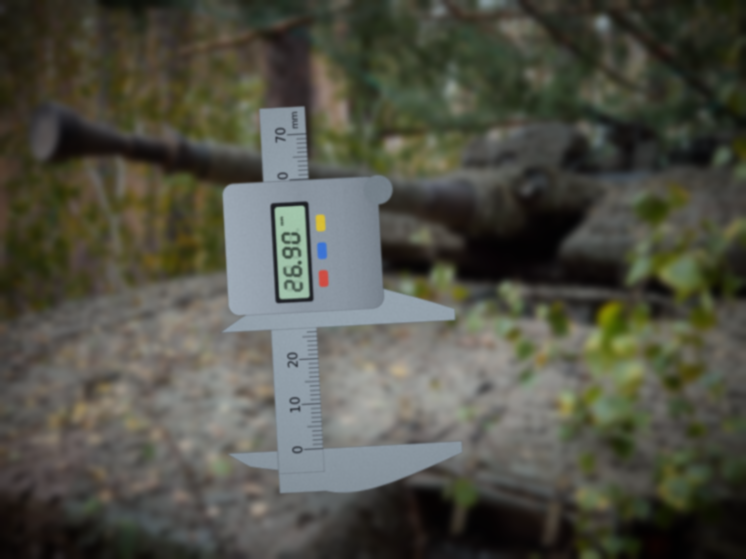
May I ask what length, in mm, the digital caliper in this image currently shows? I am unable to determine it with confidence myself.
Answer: 26.90 mm
